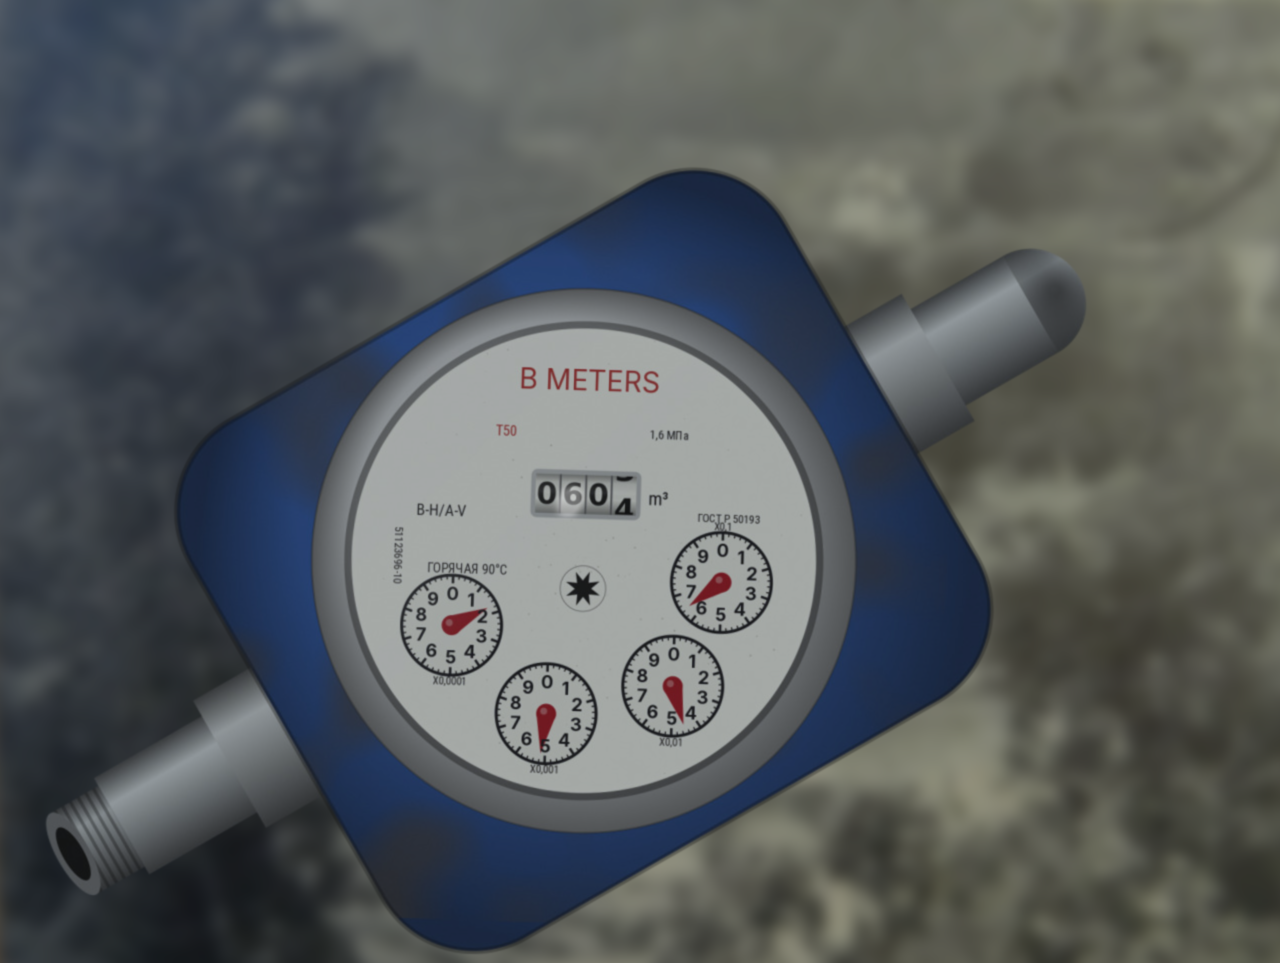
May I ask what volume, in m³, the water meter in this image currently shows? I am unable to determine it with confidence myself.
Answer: 603.6451 m³
